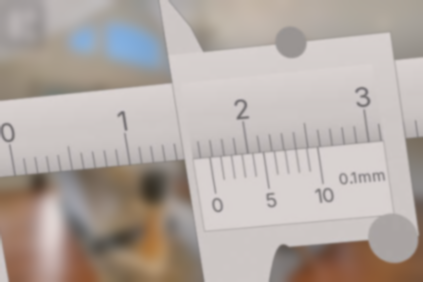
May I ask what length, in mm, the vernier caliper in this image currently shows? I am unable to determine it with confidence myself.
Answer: 16.8 mm
